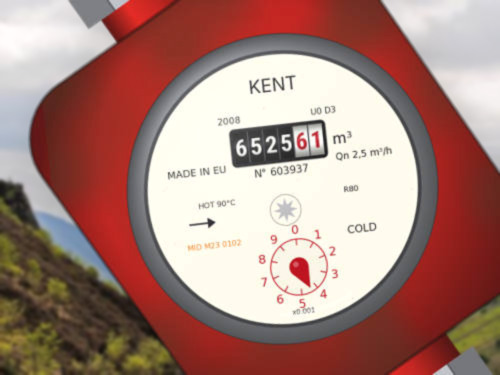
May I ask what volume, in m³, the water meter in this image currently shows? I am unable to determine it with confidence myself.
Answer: 6525.614 m³
